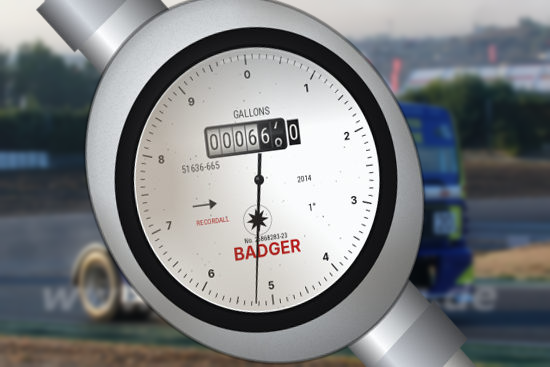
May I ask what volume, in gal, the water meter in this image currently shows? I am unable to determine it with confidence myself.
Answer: 6675.2 gal
